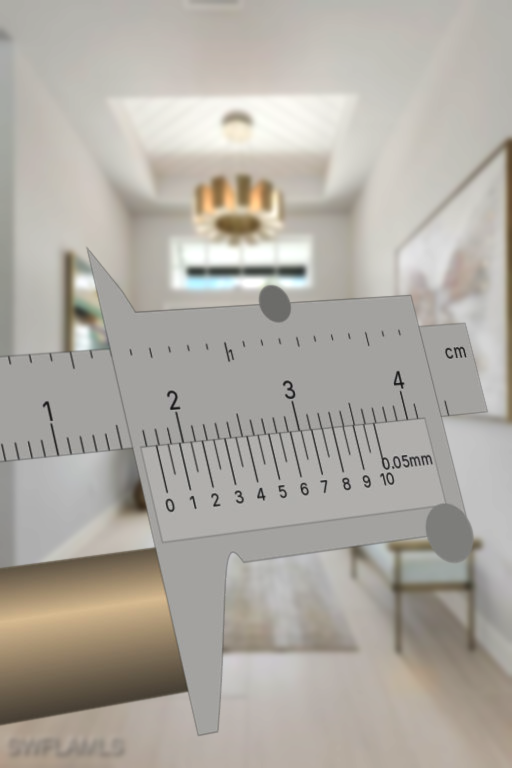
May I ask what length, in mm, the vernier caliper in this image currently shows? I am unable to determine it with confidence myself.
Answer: 17.8 mm
